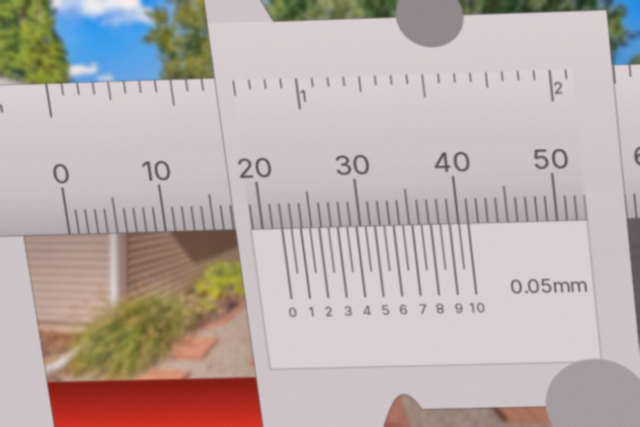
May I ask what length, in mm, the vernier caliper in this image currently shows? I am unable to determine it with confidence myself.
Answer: 22.0 mm
